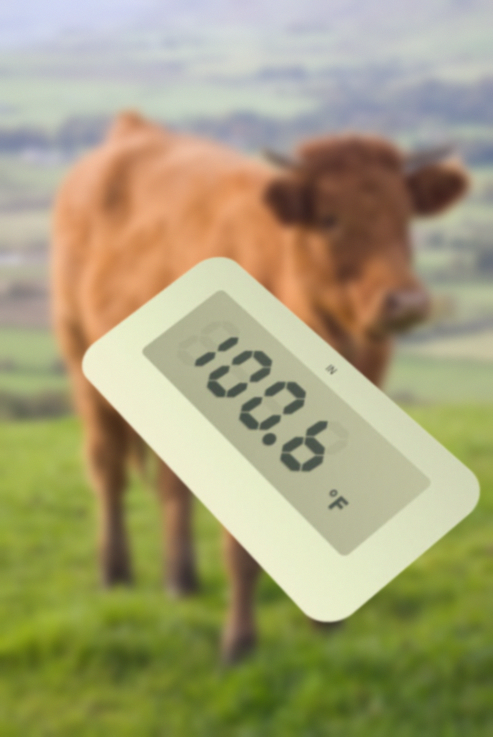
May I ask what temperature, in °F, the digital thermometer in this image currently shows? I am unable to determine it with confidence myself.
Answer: 100.6 °F
